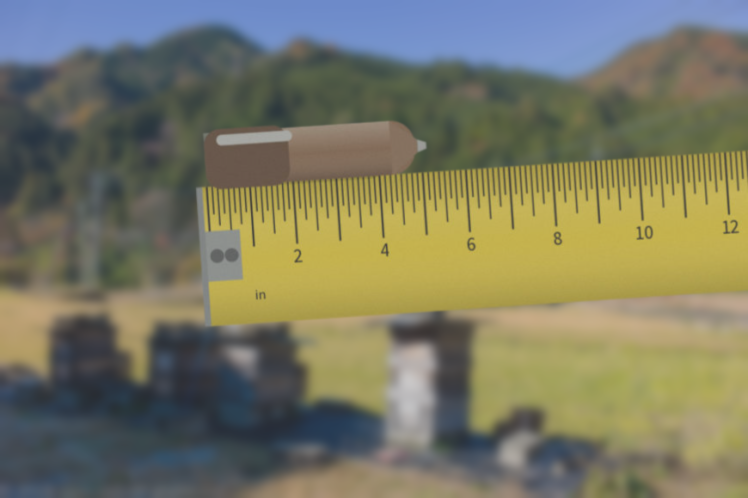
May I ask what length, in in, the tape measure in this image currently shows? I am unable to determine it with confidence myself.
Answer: 5.125 in
